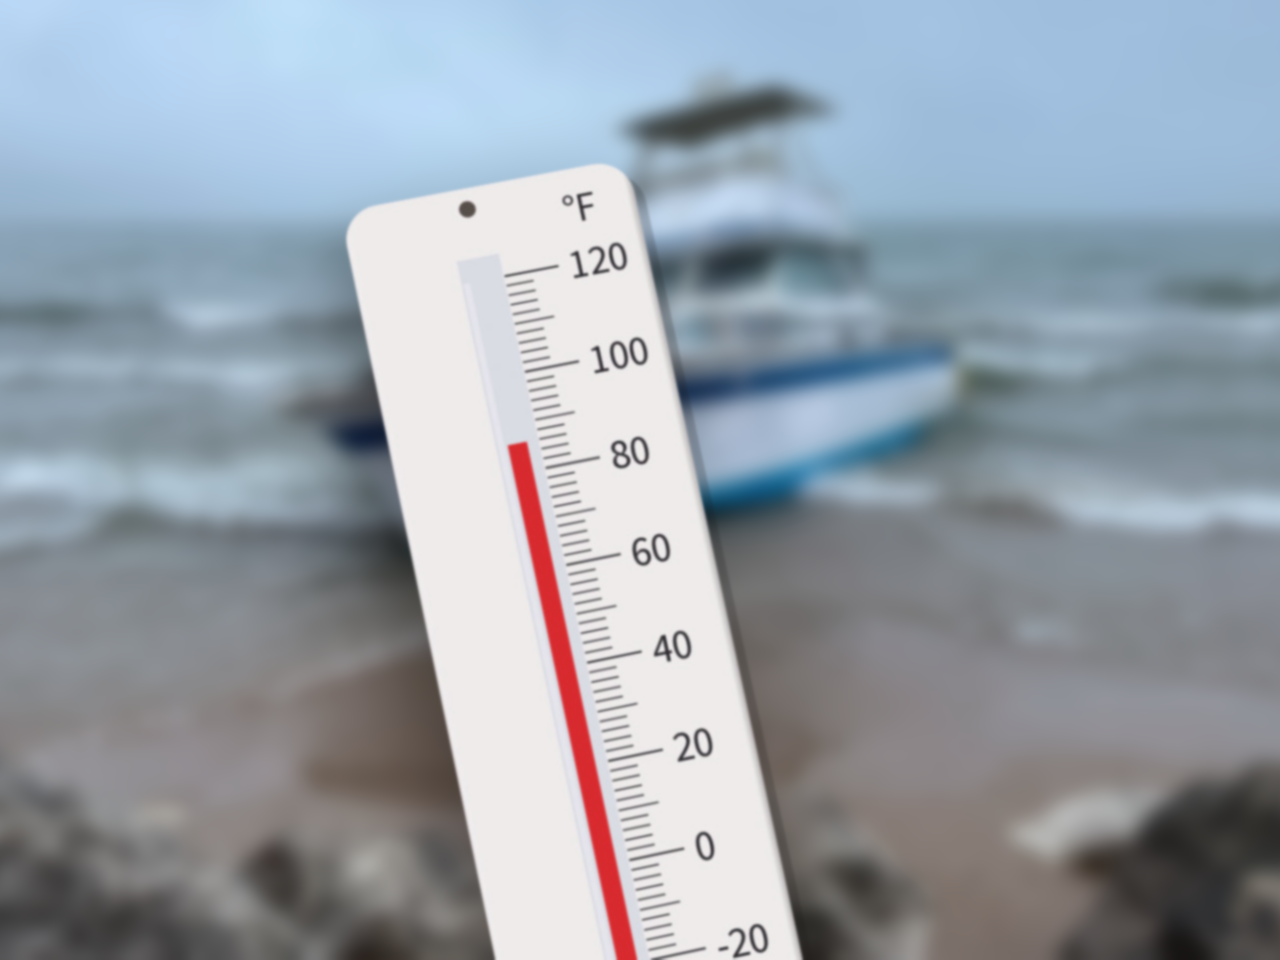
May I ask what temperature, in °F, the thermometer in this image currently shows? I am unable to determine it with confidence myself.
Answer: 86 °F
